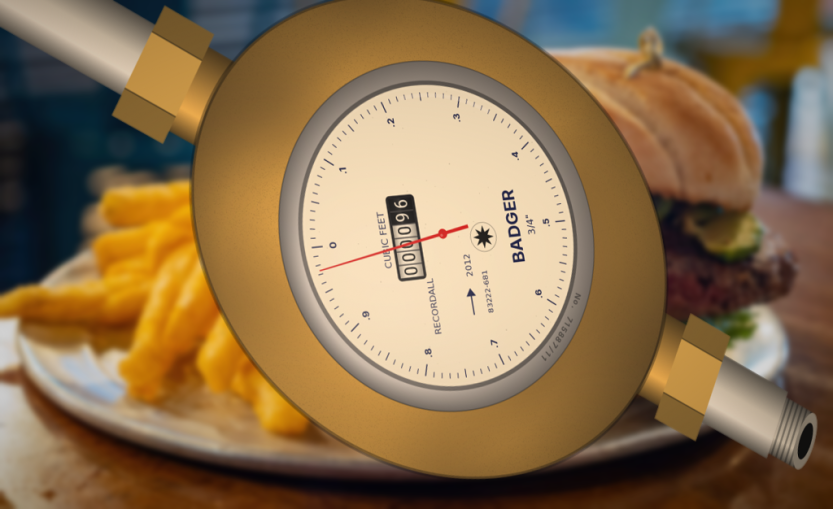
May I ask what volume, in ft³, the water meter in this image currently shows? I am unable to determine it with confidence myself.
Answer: 95.97 ft³
